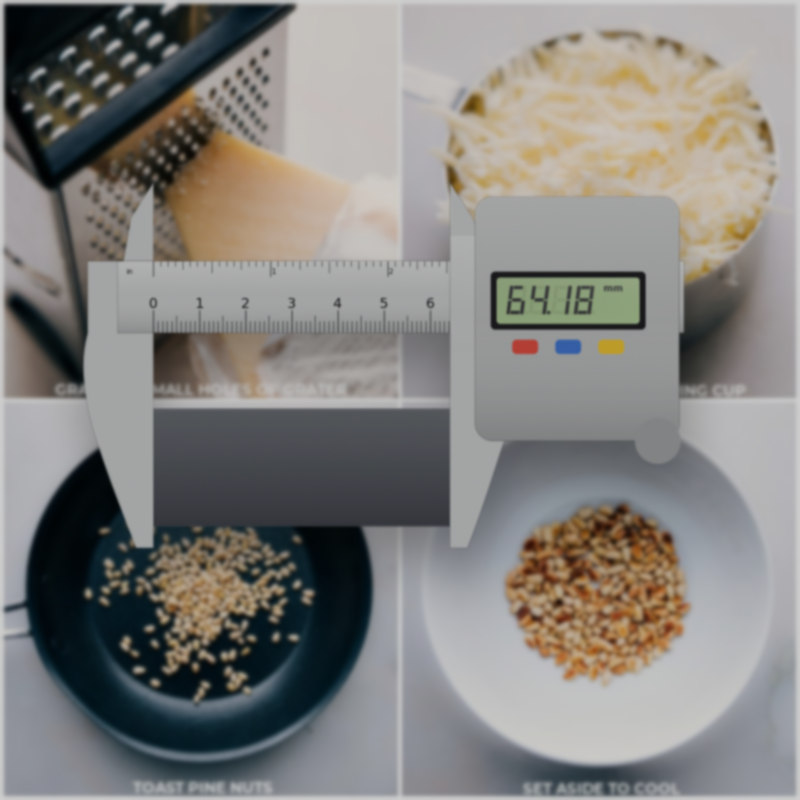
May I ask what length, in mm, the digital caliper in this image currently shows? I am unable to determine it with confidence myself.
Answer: 64.18 mm
